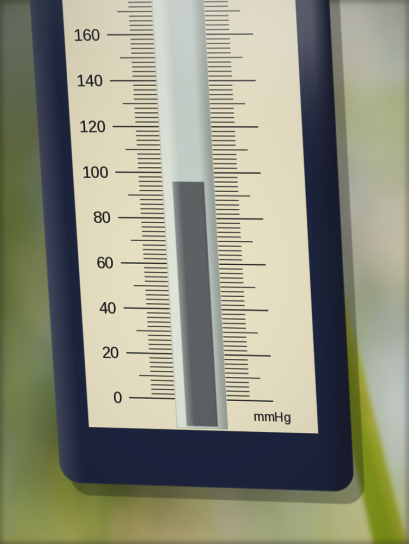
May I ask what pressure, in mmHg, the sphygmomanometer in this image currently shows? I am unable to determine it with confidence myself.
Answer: 96 mmHg
